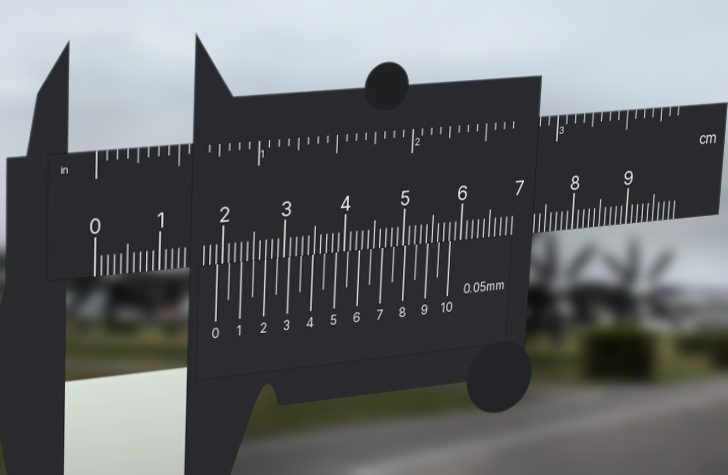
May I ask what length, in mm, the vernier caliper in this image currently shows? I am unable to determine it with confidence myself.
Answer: 19.2 mm
